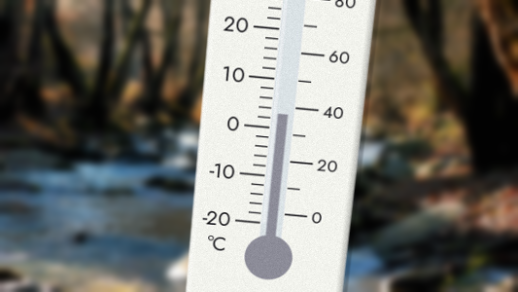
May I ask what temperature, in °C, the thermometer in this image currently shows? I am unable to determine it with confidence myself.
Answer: 3 °C
